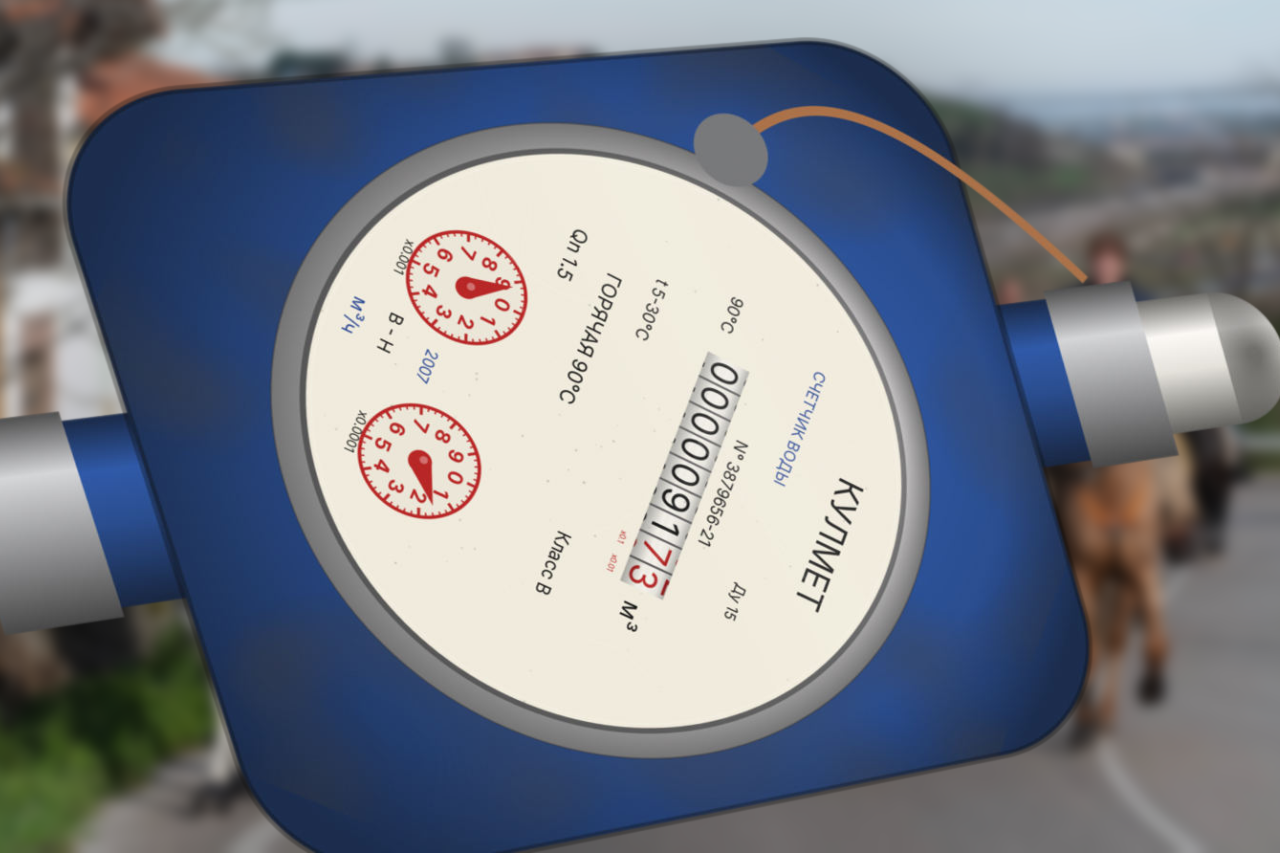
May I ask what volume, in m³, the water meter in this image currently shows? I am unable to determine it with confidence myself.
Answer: 91.7291 m³
